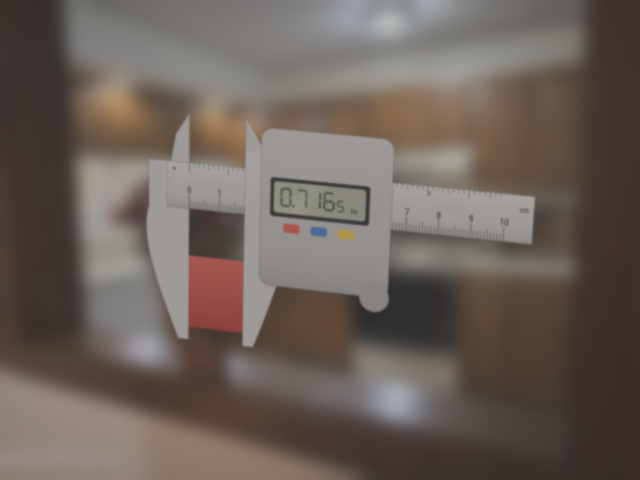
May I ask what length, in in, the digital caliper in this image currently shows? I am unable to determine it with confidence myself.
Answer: 0.7165 in
